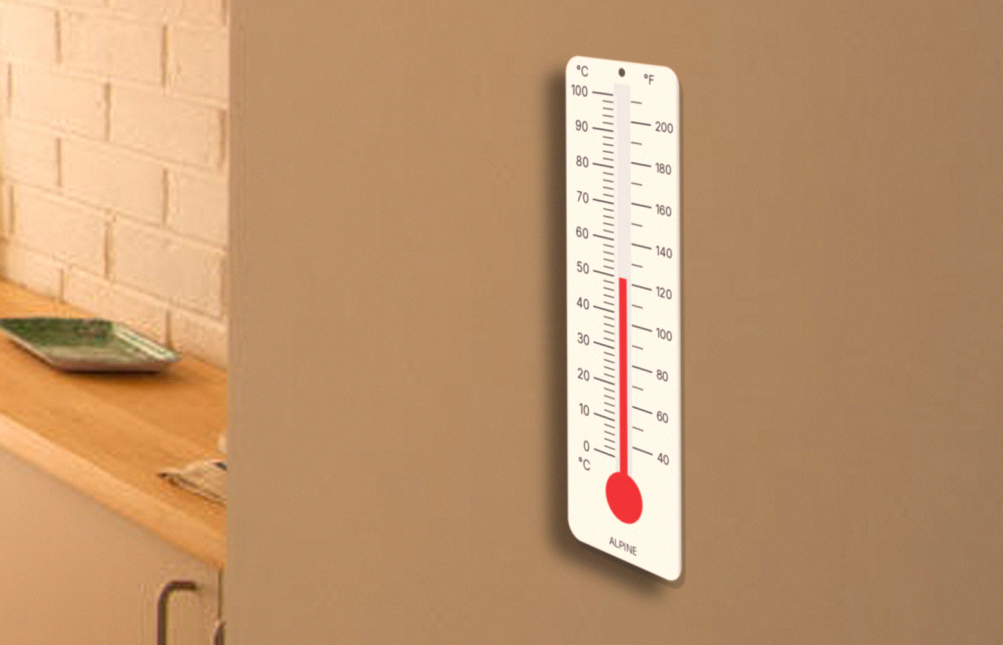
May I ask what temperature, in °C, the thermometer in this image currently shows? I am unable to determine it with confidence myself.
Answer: 50 °C
